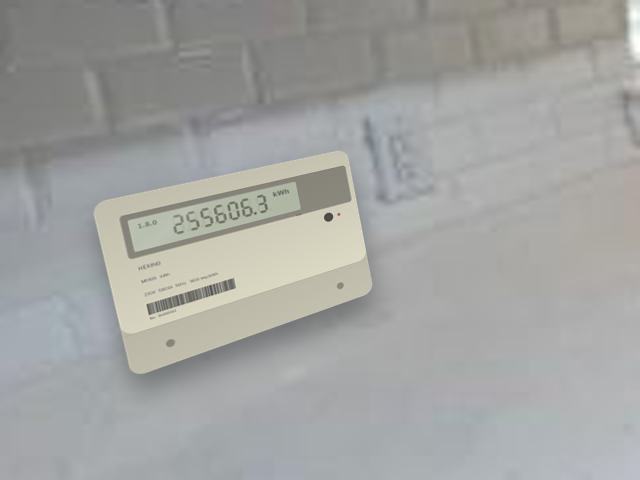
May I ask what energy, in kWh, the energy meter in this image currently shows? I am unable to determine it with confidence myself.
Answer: 255606.3 kWh
